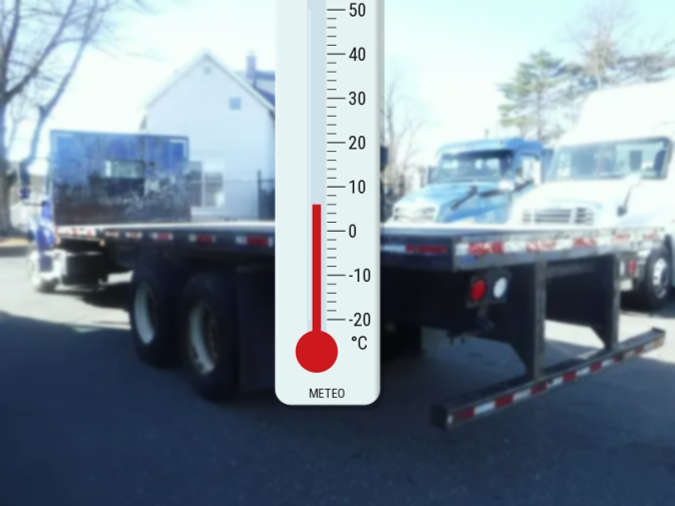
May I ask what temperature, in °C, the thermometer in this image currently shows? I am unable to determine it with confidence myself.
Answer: 6 °C
